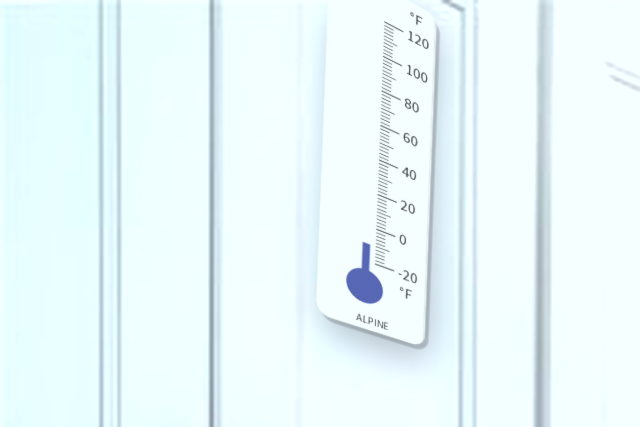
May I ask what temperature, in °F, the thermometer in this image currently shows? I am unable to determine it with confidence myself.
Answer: -10 °F
